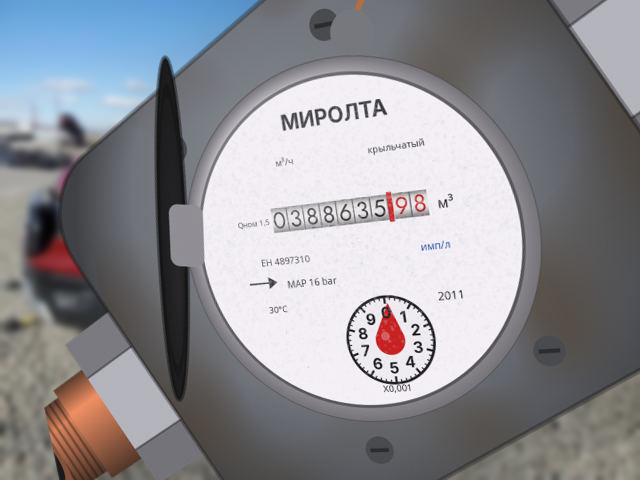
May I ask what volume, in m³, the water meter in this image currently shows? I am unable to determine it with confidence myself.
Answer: 388635.980 m³
